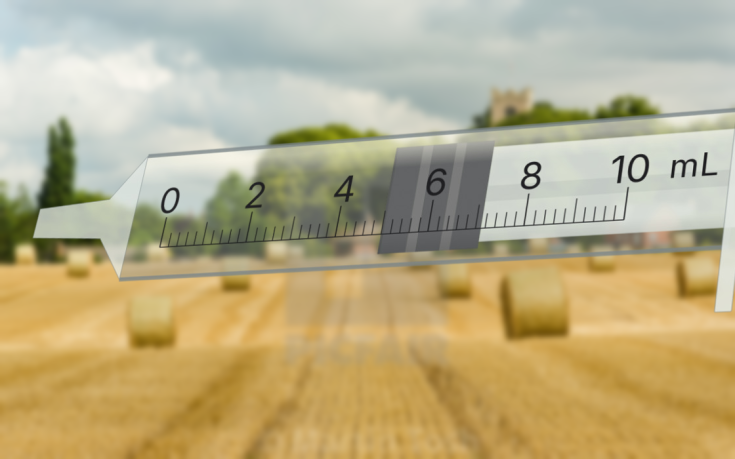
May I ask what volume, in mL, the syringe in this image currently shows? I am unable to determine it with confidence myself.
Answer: 5 mL
